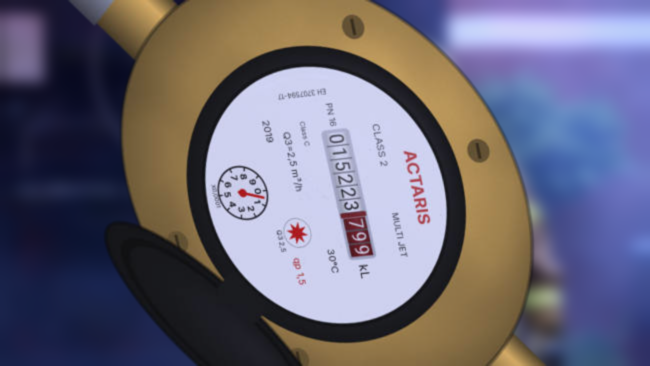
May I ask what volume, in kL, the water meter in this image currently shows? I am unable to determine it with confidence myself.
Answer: 15223.7990 kL
